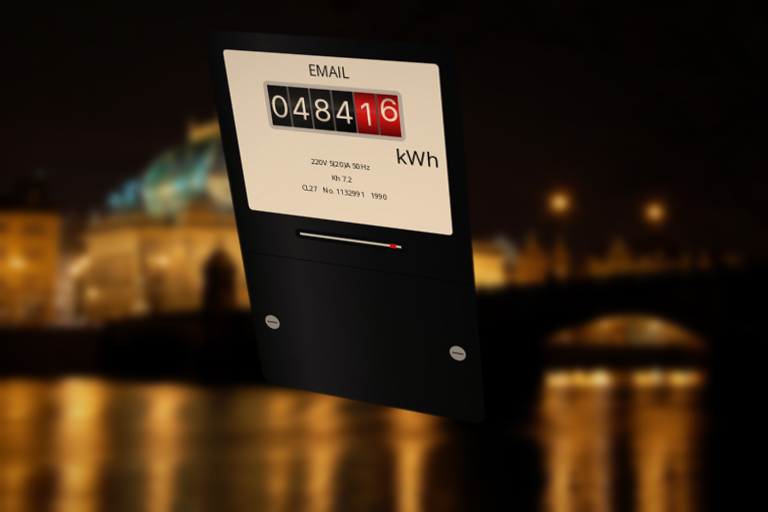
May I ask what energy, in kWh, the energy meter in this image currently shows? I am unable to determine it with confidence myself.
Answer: 484.16 kWh
